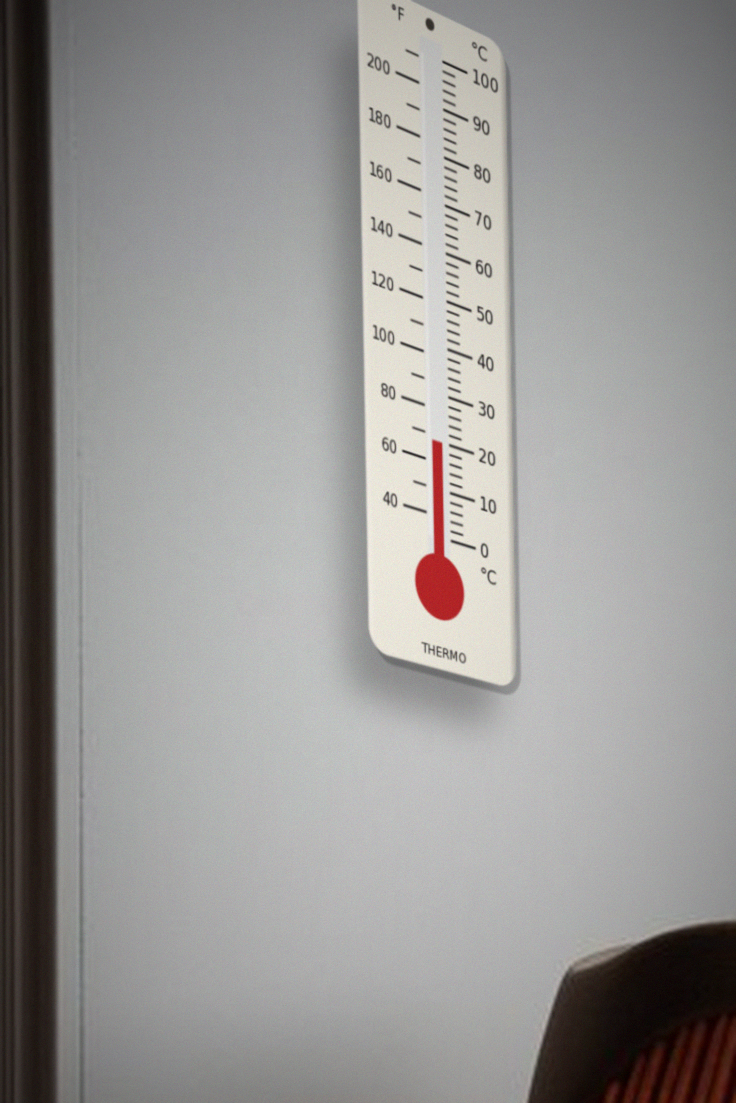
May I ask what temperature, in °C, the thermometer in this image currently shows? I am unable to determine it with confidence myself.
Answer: 20 °C
